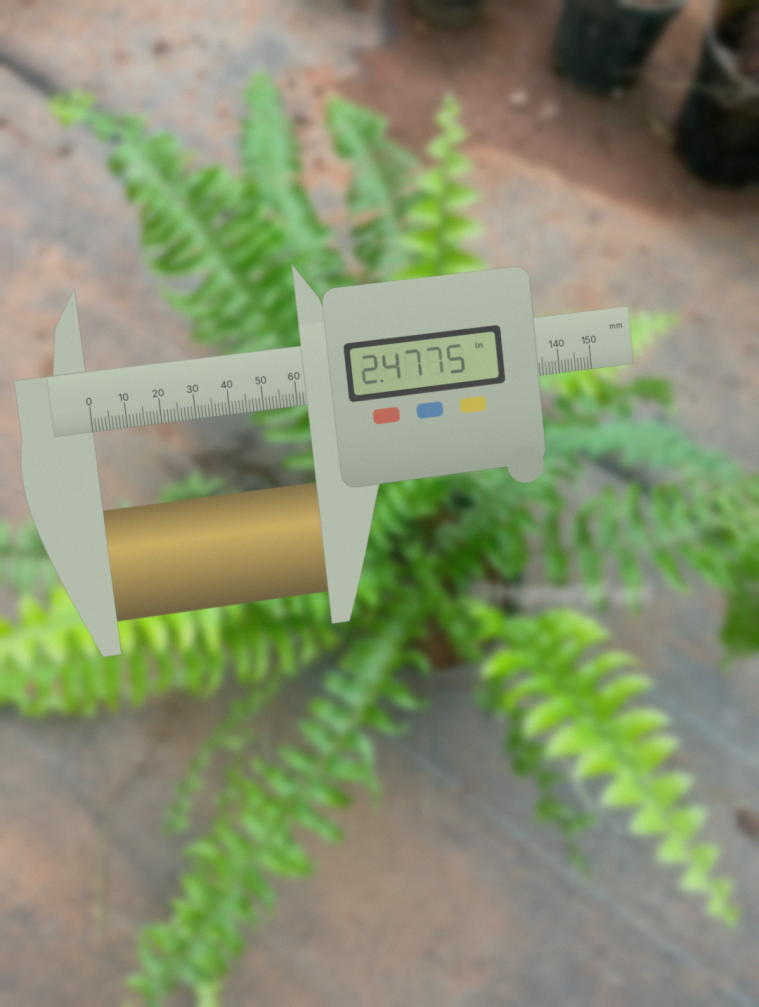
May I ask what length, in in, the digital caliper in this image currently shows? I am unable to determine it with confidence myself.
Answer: 2.4775 in
